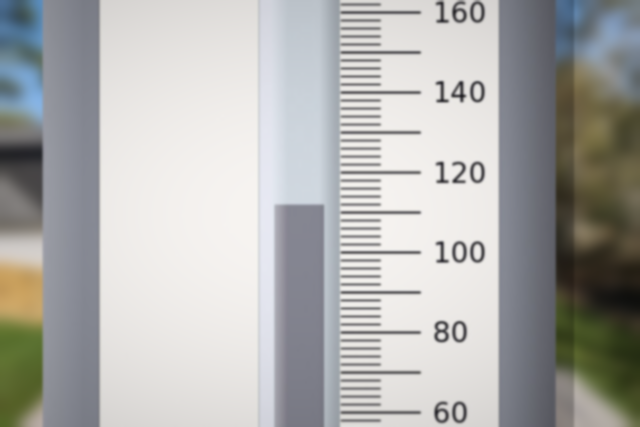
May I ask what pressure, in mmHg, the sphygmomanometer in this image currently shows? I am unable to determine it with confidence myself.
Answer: 112 mmHg
